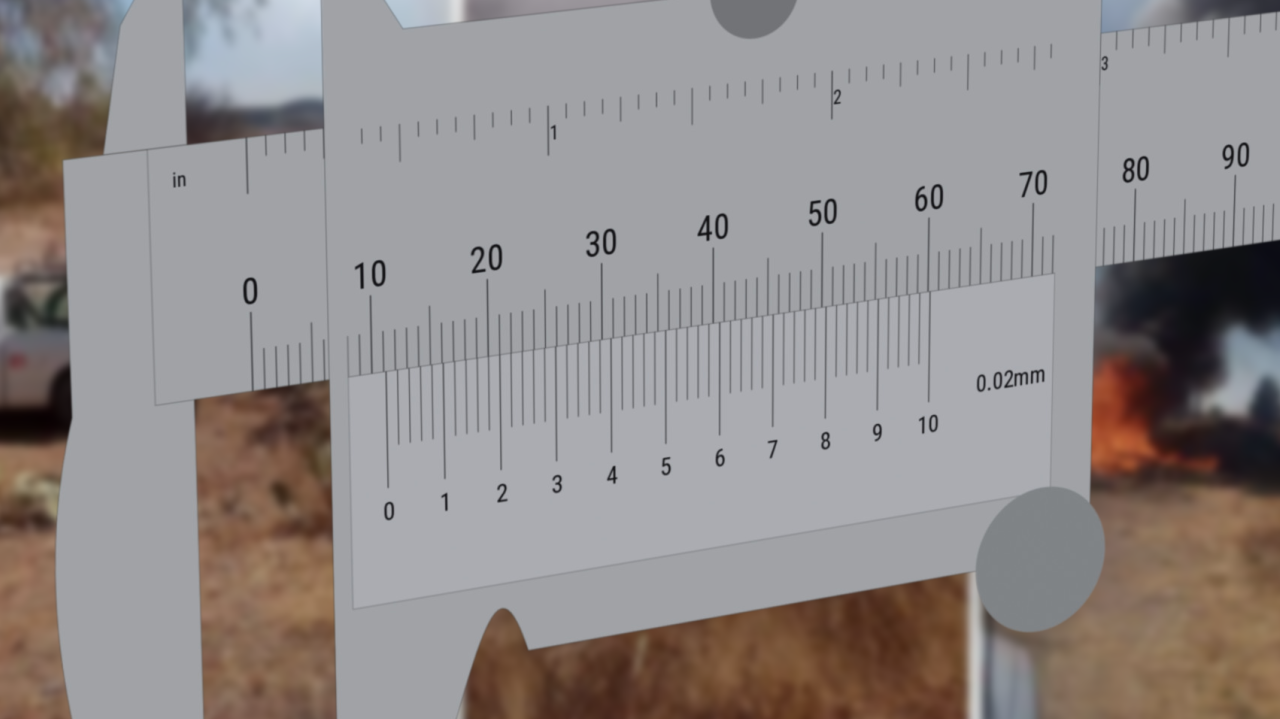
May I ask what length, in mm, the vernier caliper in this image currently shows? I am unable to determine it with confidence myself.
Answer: 11.2 mm
